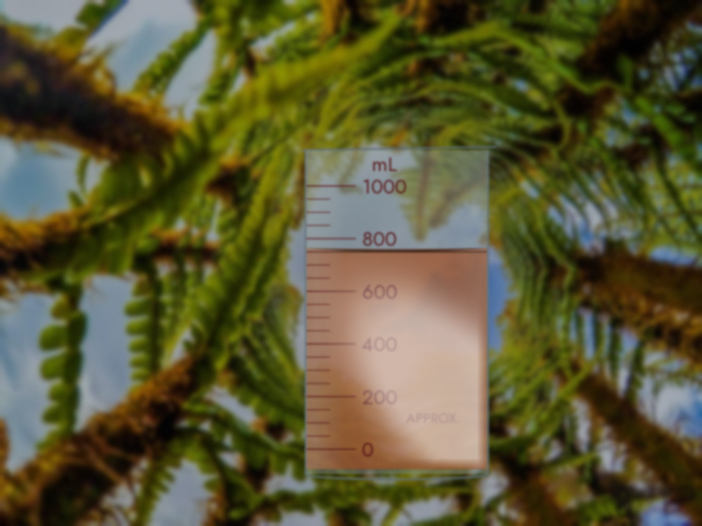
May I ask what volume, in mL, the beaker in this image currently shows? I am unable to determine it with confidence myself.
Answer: 750 mL
